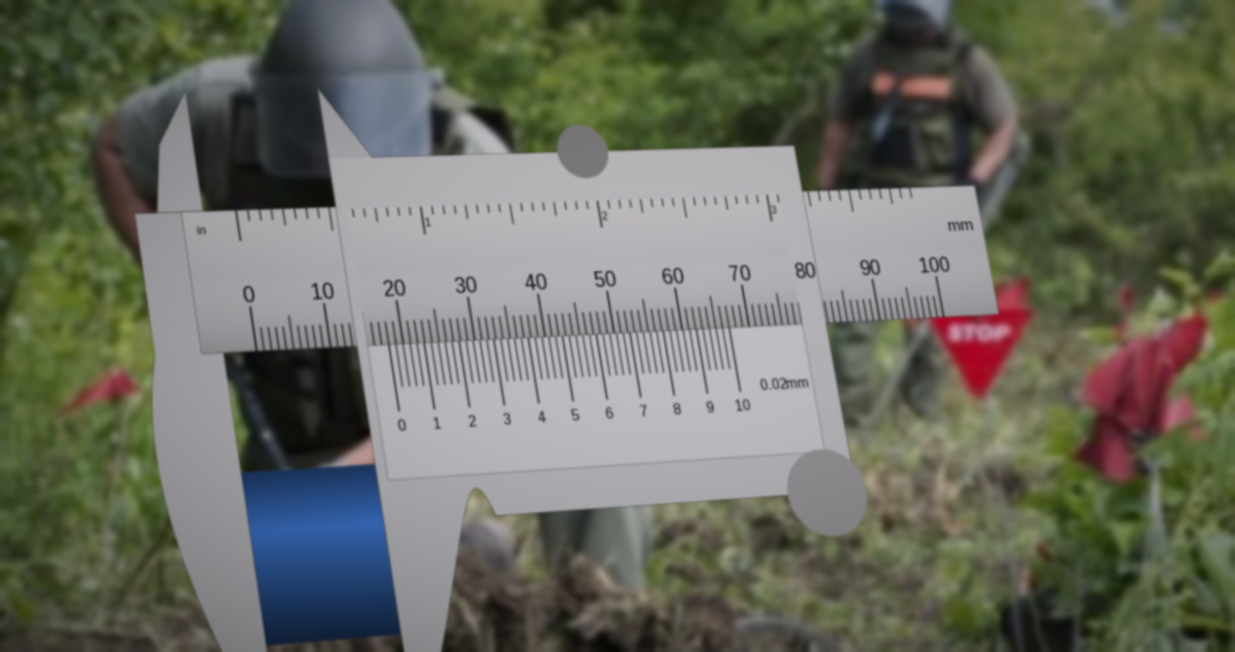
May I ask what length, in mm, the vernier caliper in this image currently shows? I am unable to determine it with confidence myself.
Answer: 18.0 mm
